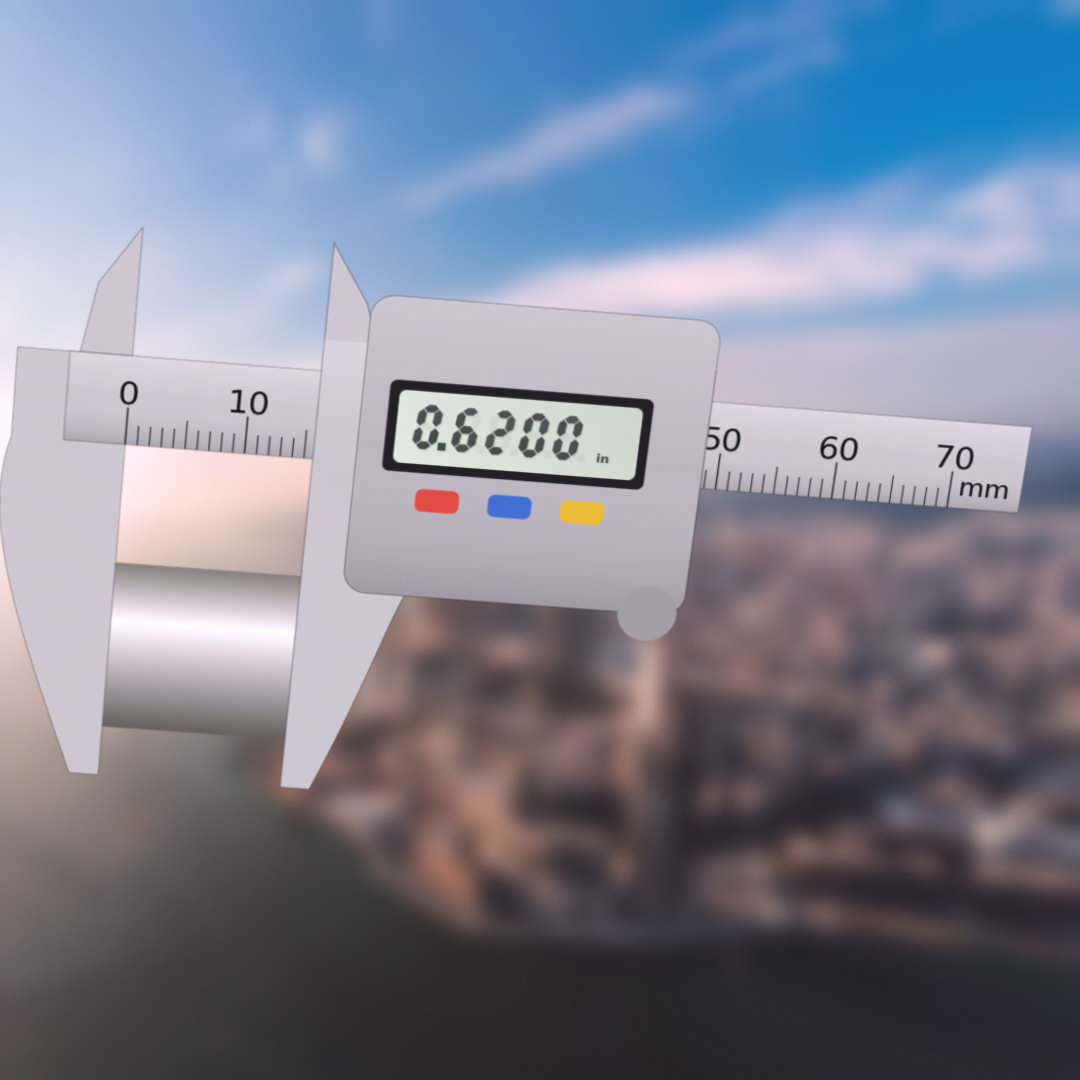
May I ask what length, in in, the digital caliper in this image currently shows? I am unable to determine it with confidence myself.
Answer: 0.6200 in
